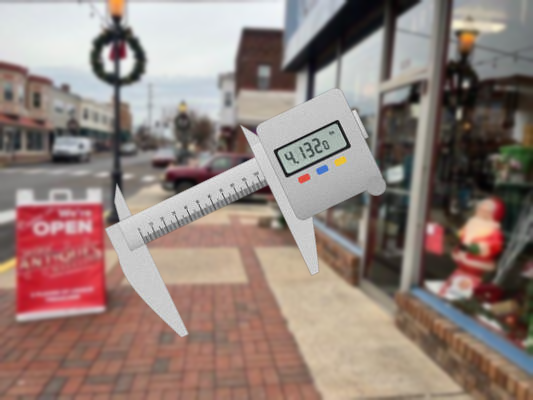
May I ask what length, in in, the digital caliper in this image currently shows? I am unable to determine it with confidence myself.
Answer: 4.1320 in
